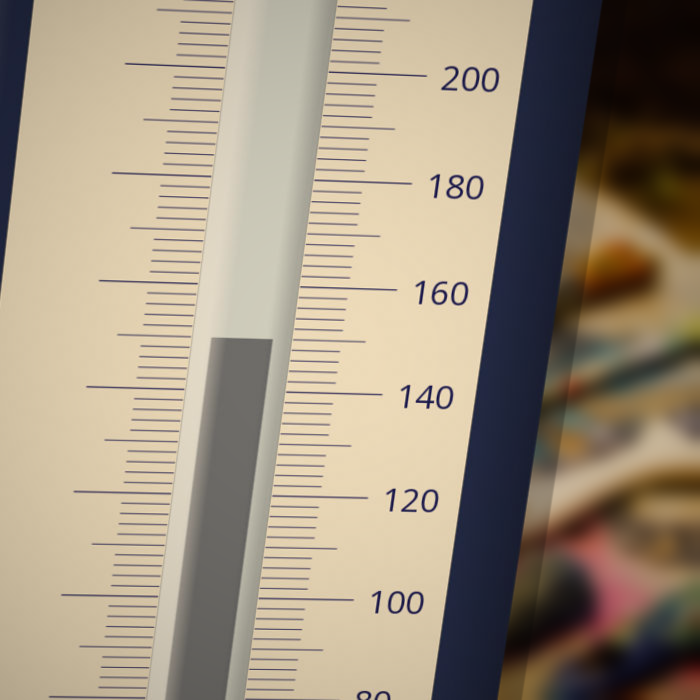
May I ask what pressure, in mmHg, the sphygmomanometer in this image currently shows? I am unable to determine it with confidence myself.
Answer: 150 mmHg
